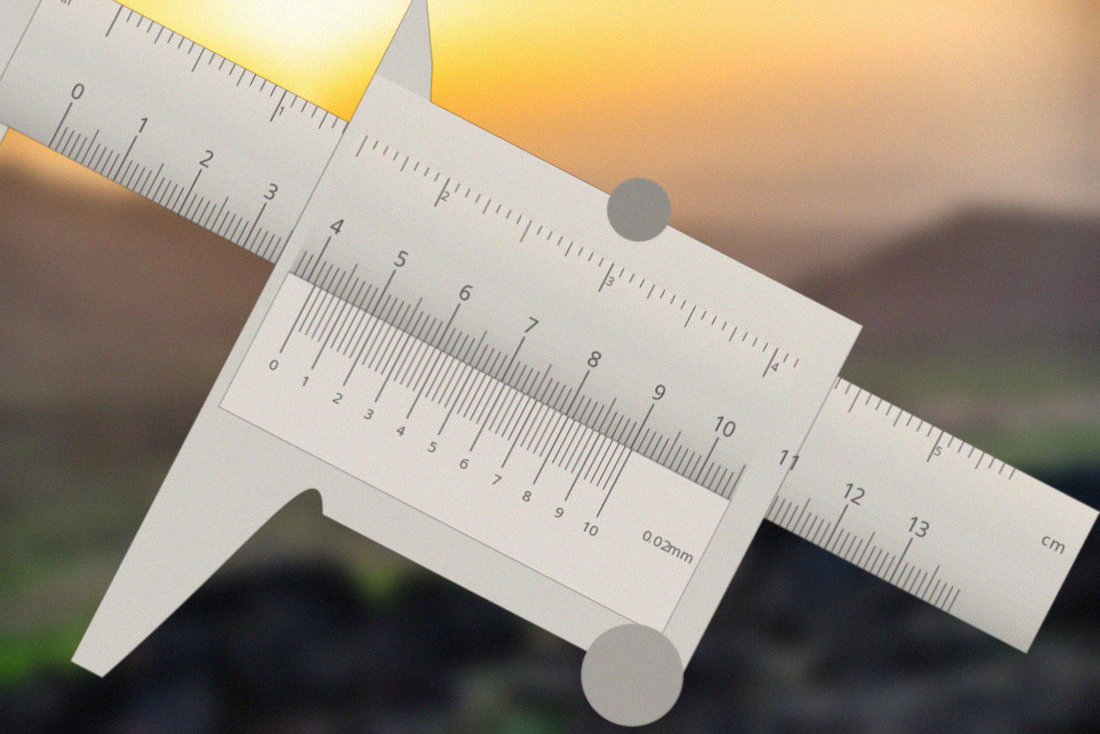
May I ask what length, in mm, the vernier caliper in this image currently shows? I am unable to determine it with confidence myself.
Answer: 41.2 mm
